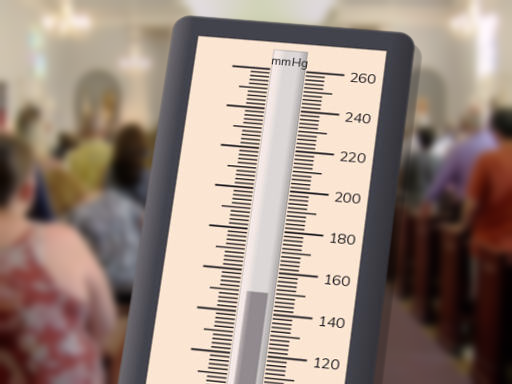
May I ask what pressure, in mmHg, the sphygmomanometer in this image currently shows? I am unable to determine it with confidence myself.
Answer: 150 mmHg
